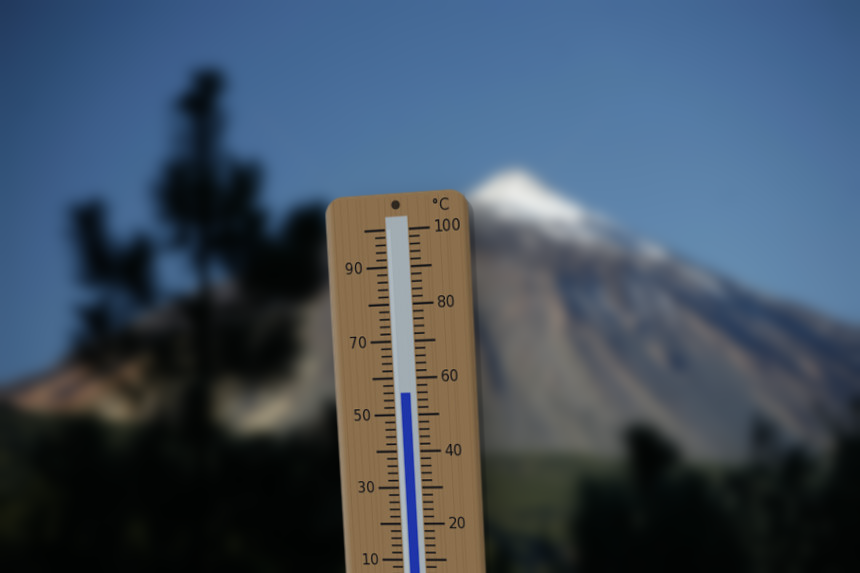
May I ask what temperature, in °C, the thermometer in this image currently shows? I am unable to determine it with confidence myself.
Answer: 56 °C
